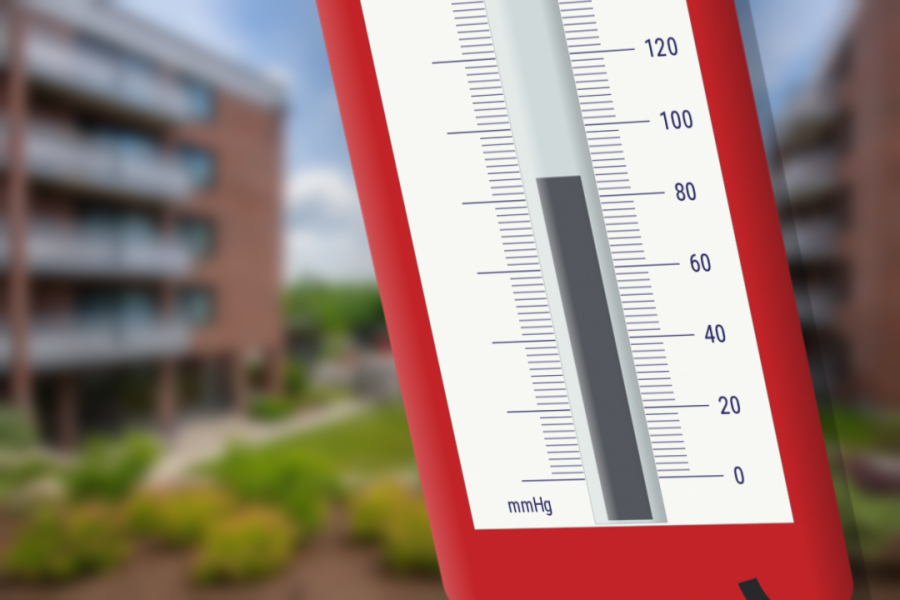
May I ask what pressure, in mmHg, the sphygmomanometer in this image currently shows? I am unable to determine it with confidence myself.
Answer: 86 mmHg
